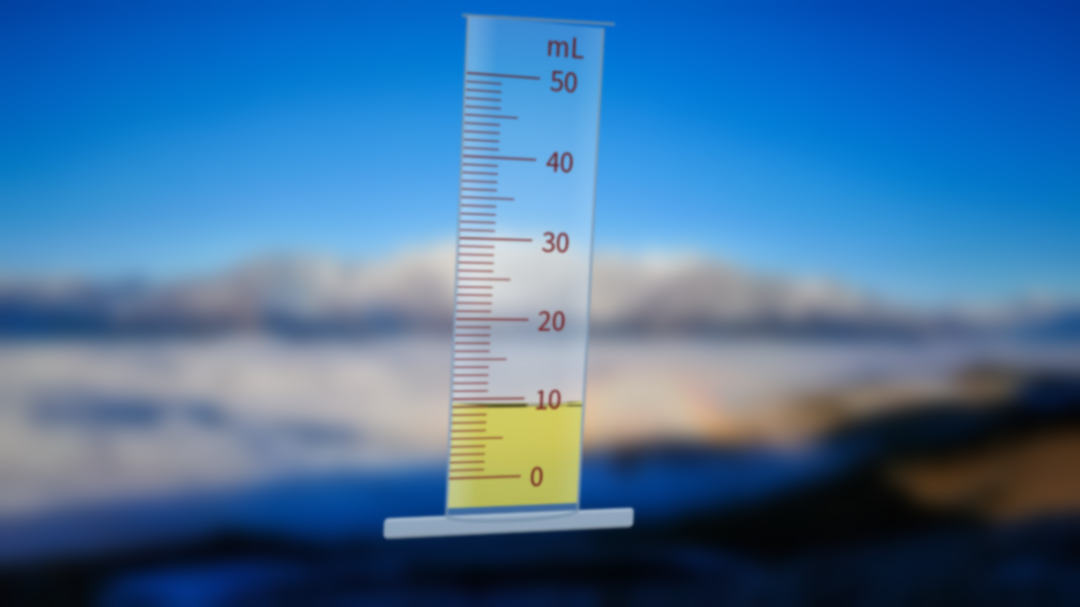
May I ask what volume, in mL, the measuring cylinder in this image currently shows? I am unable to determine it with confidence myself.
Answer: 9 mL
